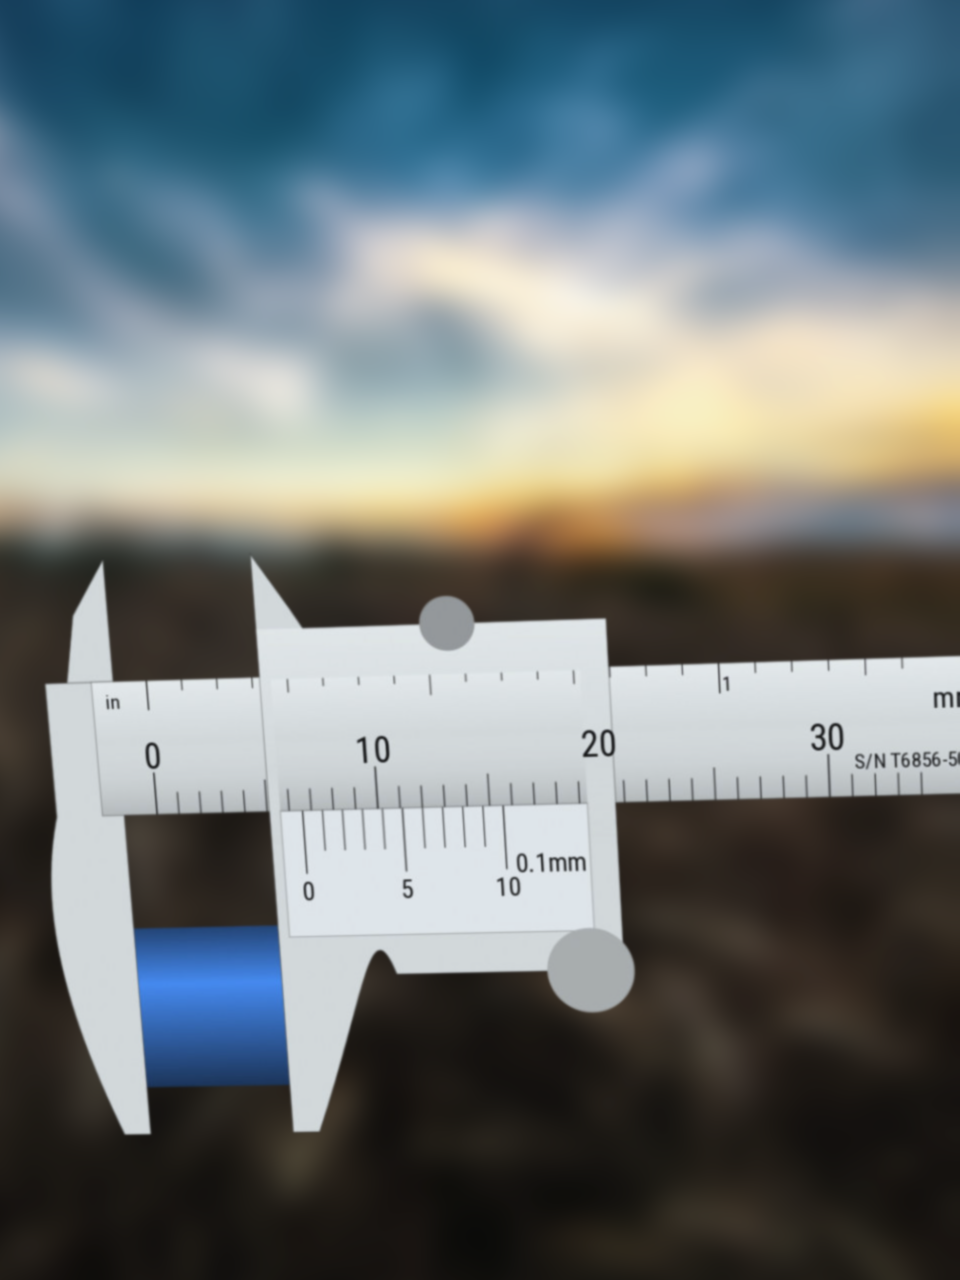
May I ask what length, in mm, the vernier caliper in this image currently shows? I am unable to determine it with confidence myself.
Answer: 6.6 mm
